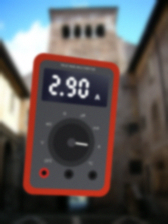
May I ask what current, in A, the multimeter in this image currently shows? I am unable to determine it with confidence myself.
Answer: 2.90 A
